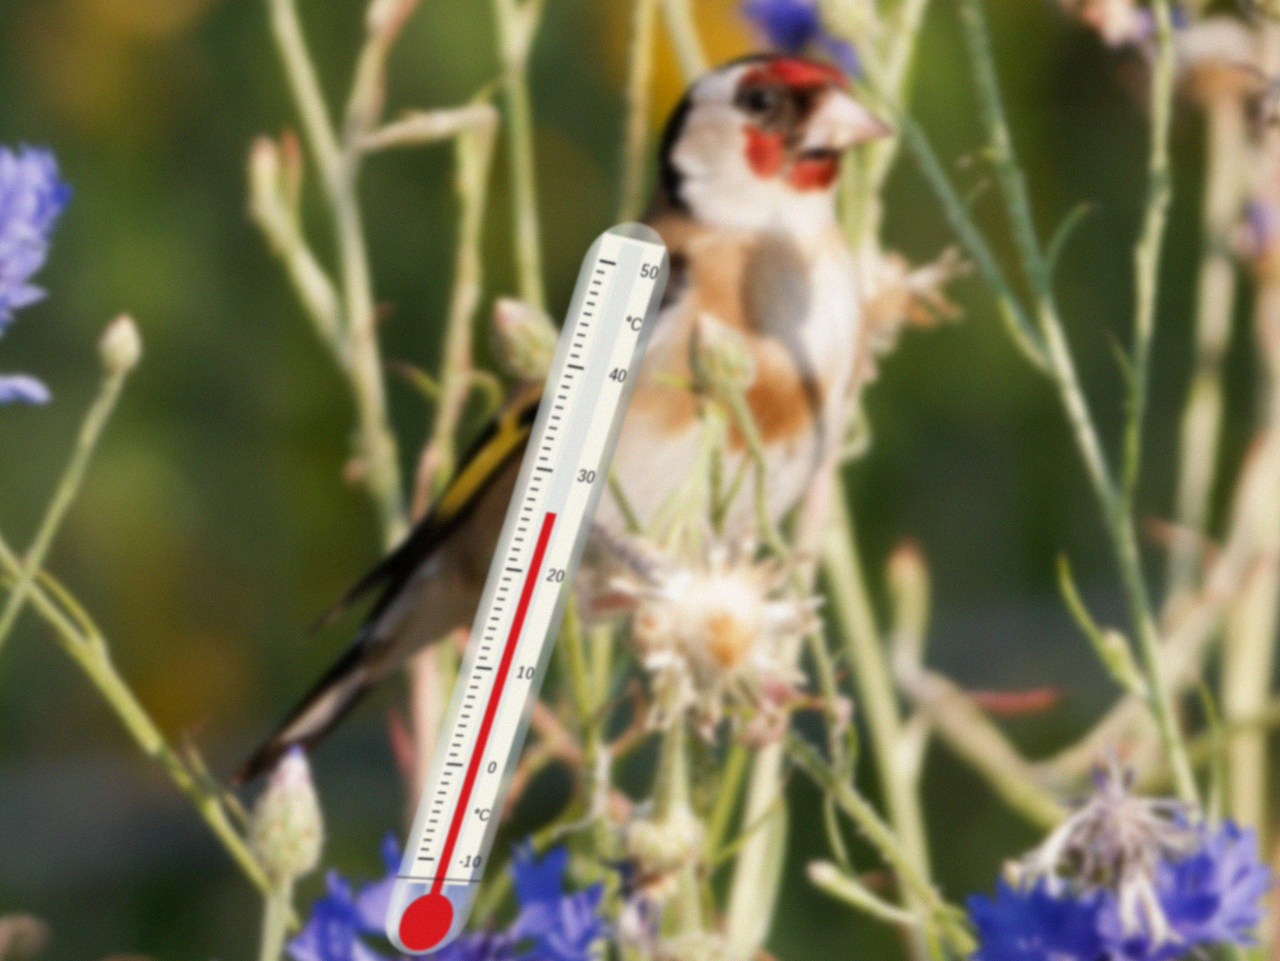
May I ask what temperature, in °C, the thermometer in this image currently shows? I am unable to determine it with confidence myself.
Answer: 26 °C
